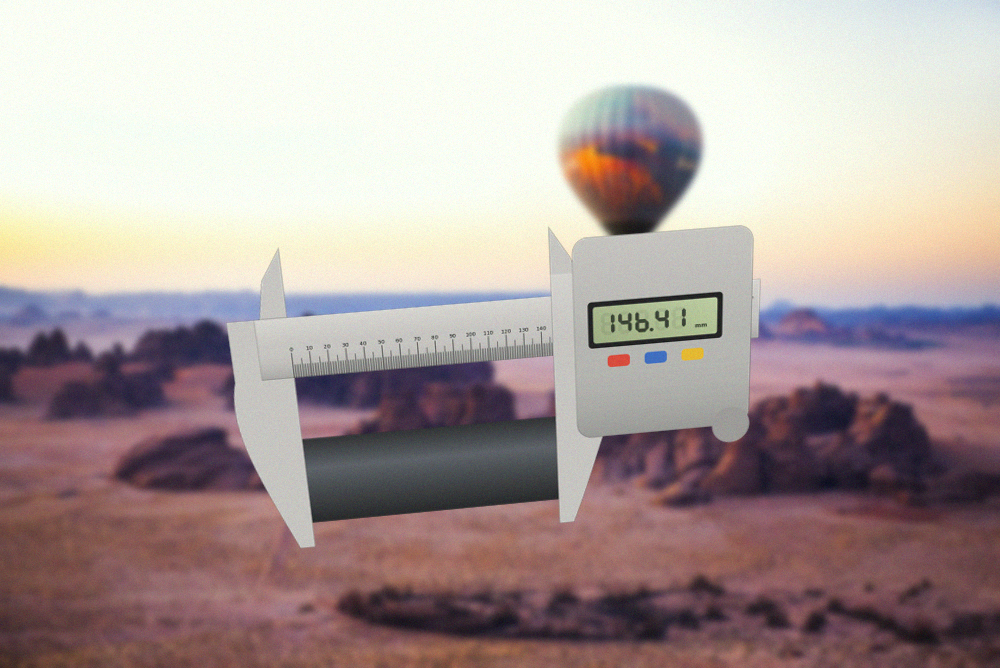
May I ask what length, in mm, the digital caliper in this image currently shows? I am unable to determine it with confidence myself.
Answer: 146.41 mm
